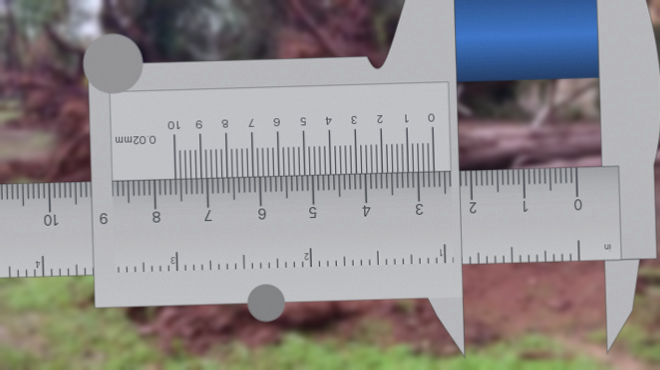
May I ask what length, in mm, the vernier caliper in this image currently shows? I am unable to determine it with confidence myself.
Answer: 27.0 mm
